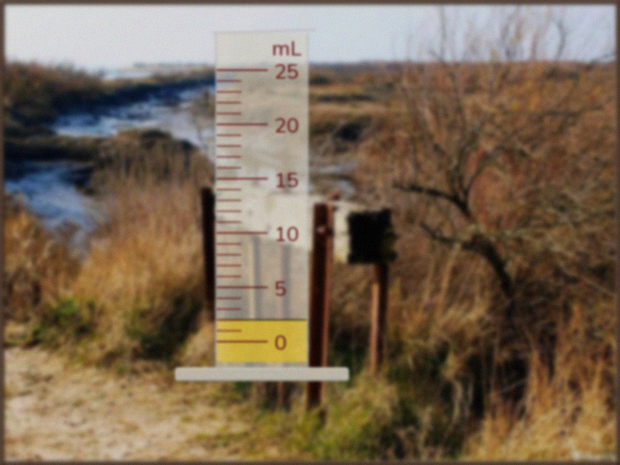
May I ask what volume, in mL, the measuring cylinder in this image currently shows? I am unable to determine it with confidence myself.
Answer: 2 mL
